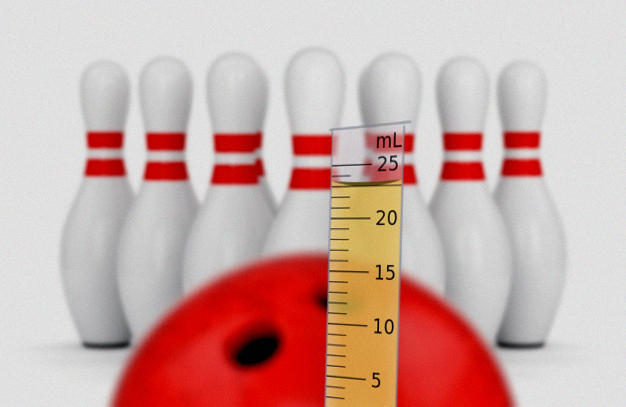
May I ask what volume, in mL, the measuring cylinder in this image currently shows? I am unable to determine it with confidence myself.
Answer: 23 mL
